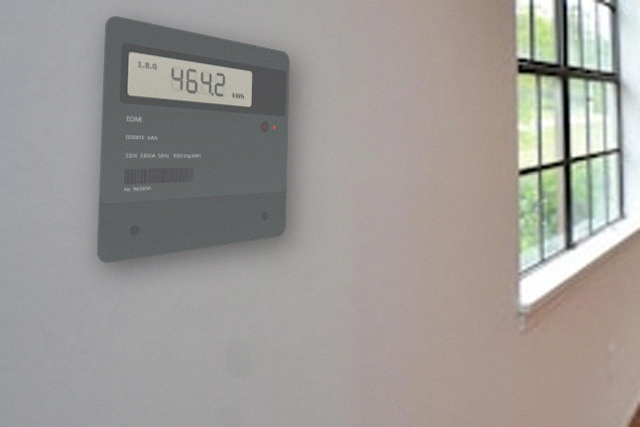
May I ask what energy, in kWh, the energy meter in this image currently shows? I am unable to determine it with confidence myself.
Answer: 464.2 kWh
